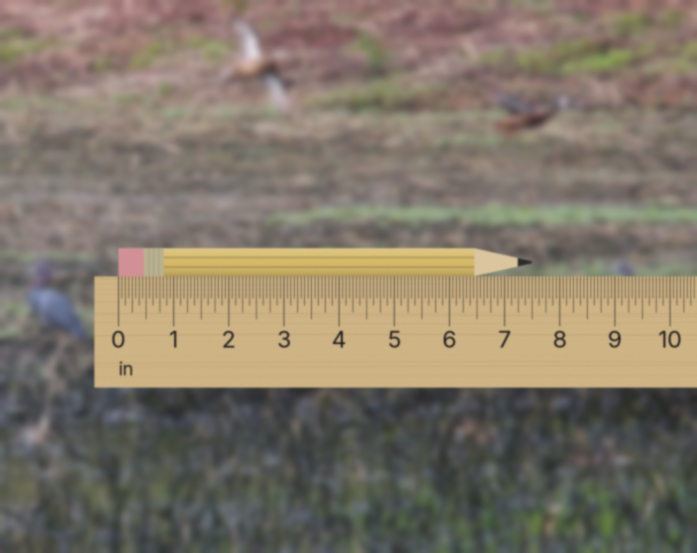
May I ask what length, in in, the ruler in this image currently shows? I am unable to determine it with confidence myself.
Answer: 7.5 in
